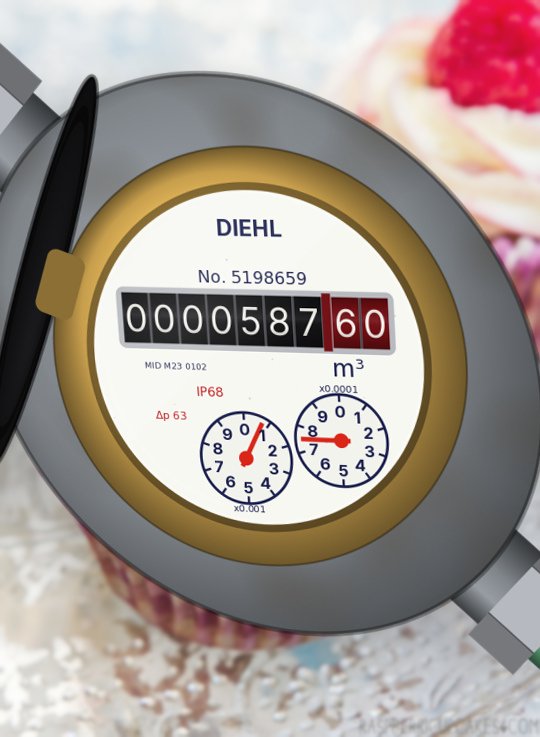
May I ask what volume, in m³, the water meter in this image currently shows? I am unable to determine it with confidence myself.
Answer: 587.6007 m³
